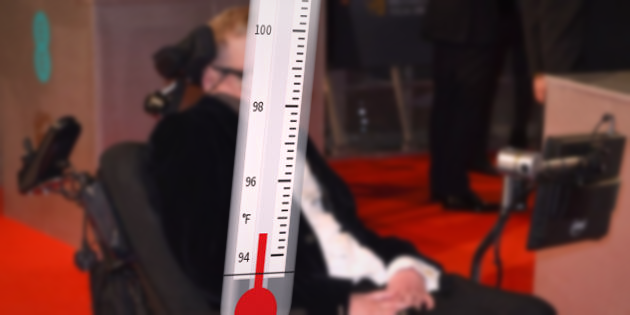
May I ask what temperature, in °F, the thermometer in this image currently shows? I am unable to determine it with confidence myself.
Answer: 94.6 °F
